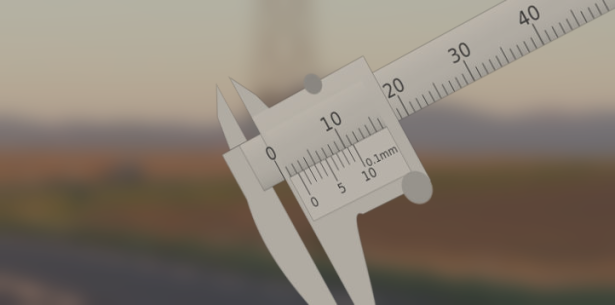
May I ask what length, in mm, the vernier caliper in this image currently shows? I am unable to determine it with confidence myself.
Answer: 2.2 mm
